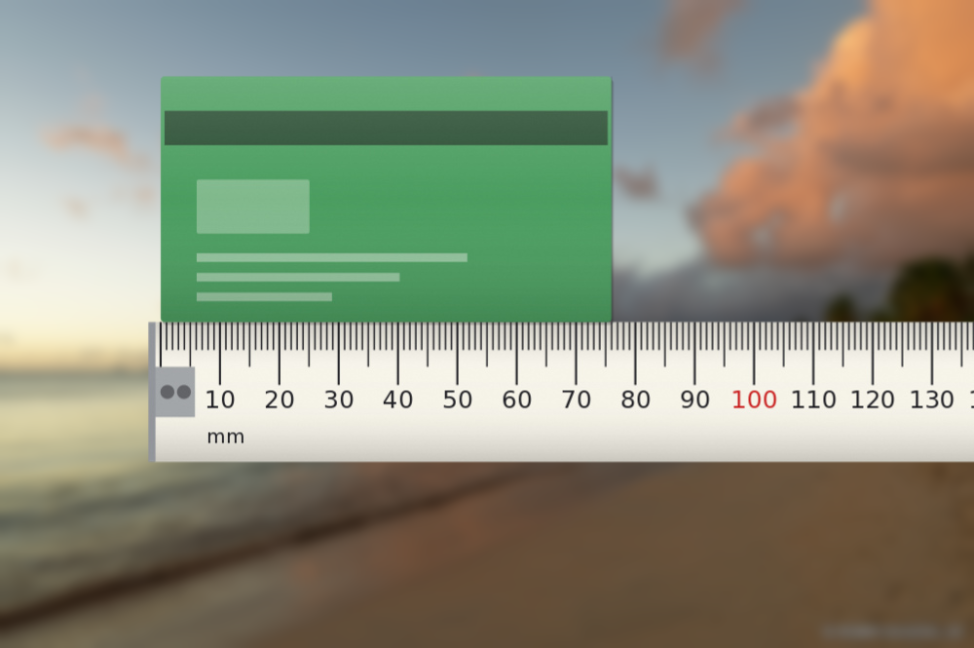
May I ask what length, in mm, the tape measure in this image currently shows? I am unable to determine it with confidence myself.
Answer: 76 mm
